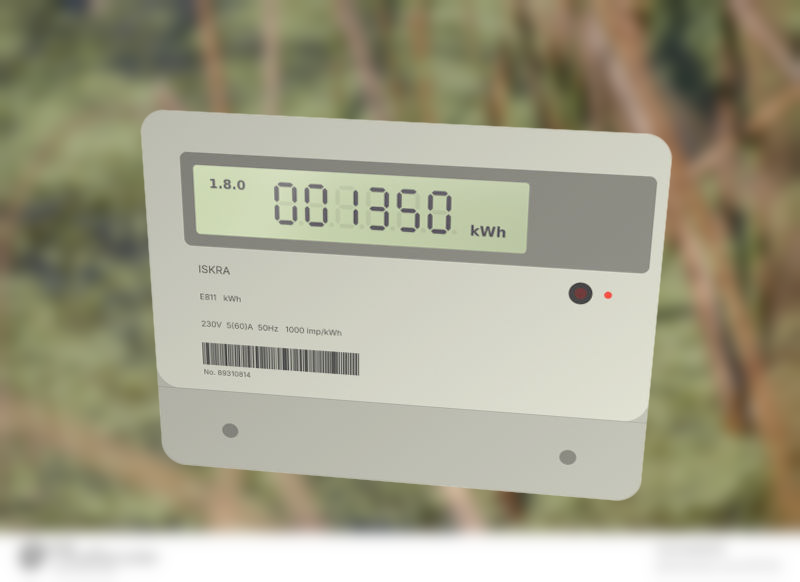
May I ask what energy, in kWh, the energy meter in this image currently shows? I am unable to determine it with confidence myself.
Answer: 1350 kWh
